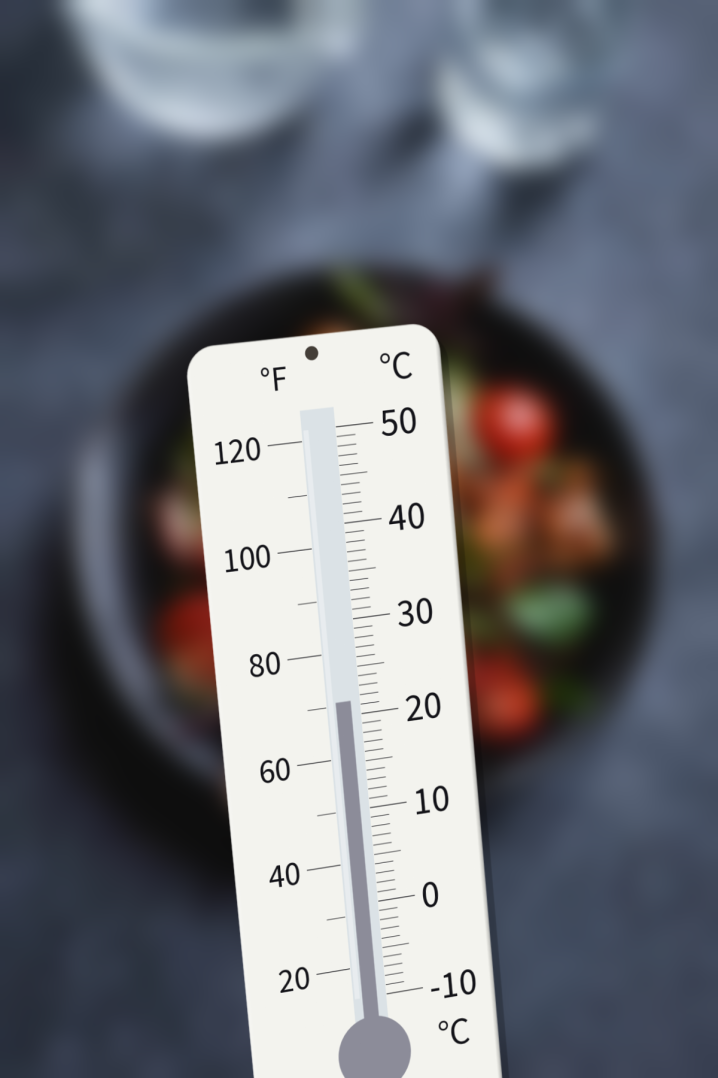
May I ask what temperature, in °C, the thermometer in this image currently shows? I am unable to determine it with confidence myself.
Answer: 21.5 °C
